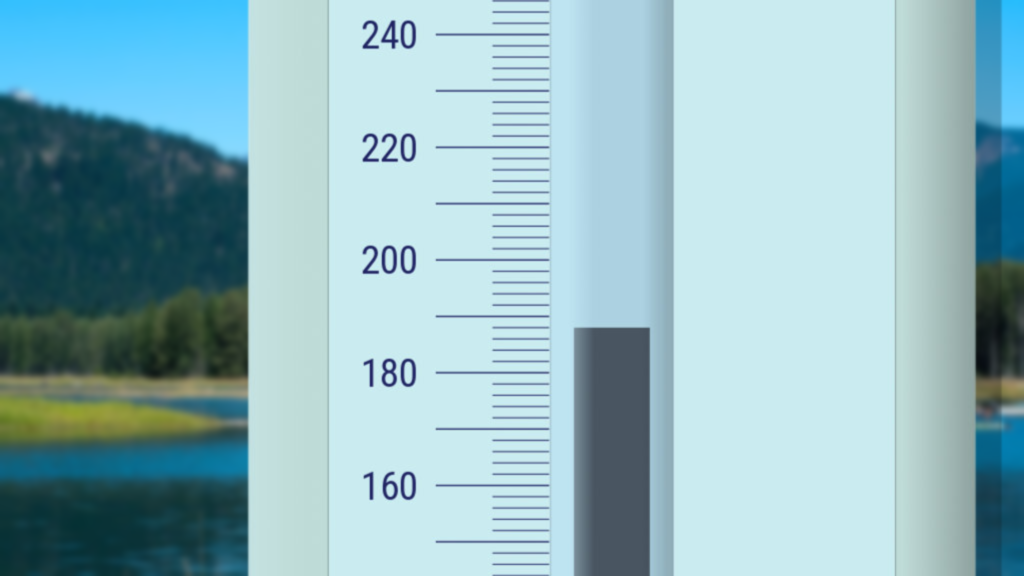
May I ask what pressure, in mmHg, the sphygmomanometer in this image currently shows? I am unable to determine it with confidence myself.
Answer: 188 mmHg
